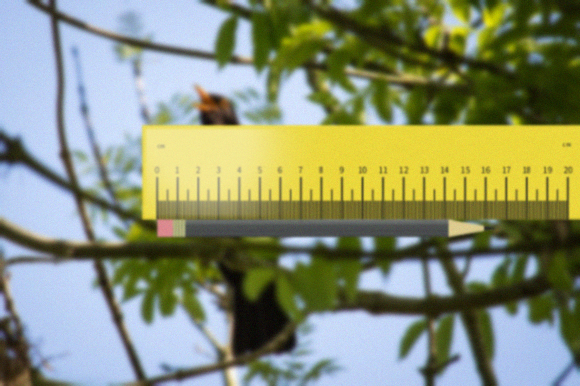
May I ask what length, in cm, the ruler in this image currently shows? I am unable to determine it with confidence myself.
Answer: 16.5 cm
